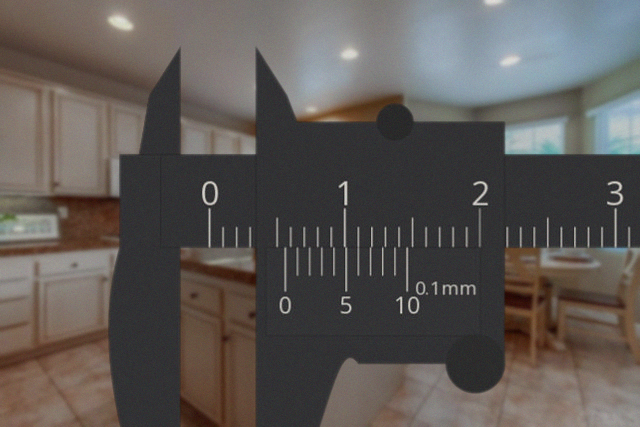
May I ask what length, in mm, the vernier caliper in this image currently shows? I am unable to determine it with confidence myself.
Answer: 5.6 mm
